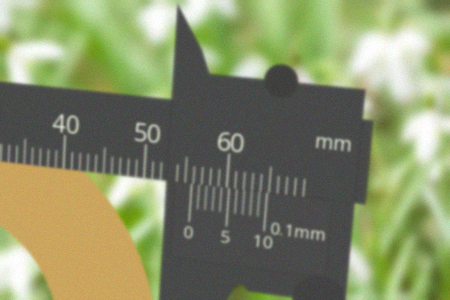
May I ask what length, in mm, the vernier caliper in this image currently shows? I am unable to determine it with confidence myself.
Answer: 55.8 mm
